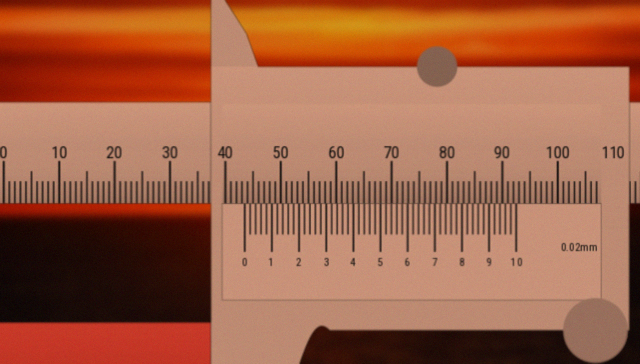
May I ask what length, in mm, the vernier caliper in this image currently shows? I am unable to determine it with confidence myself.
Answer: 43.5 mm
